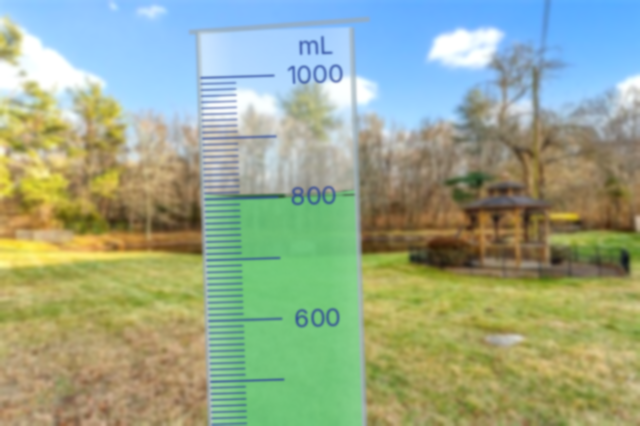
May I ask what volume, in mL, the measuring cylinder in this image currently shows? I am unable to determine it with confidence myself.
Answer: 800 mL
